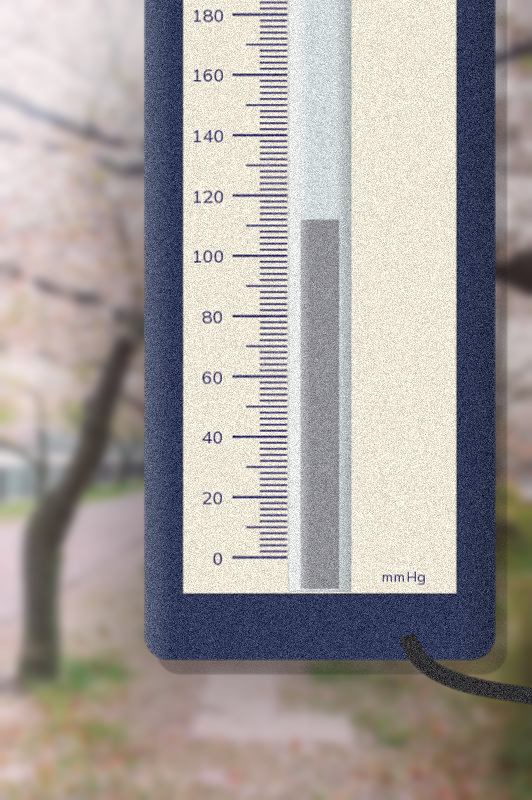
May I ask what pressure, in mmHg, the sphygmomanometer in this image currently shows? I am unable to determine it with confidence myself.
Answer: 112 mmHg
